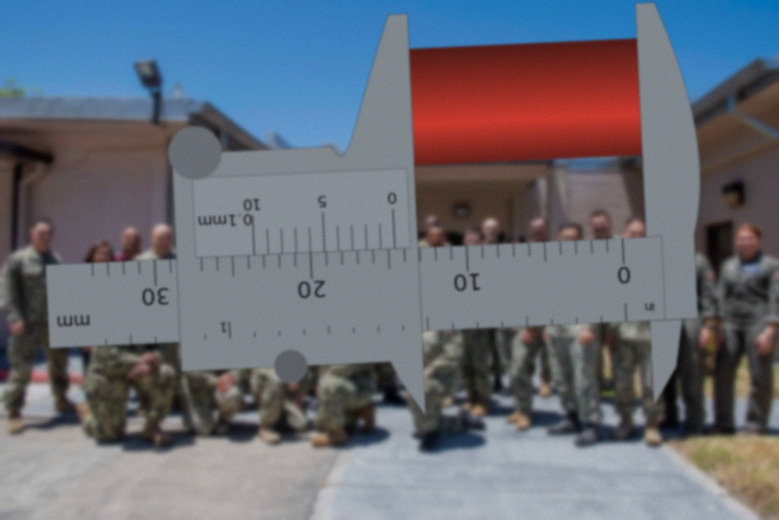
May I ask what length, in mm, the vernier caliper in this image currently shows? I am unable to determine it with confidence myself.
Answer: 14.6 mm
